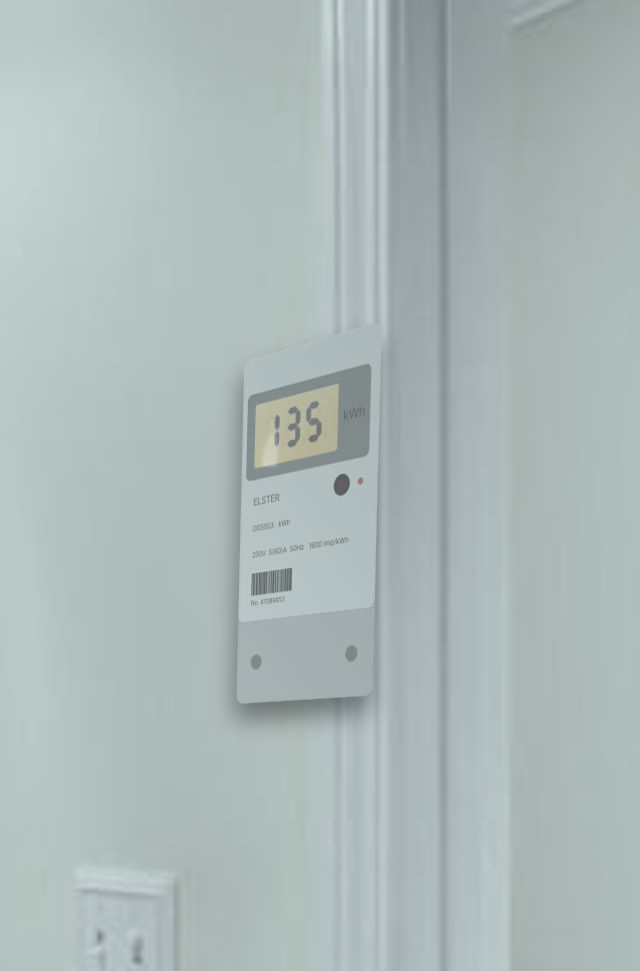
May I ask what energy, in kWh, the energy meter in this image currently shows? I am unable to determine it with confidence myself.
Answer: 135 kWh
